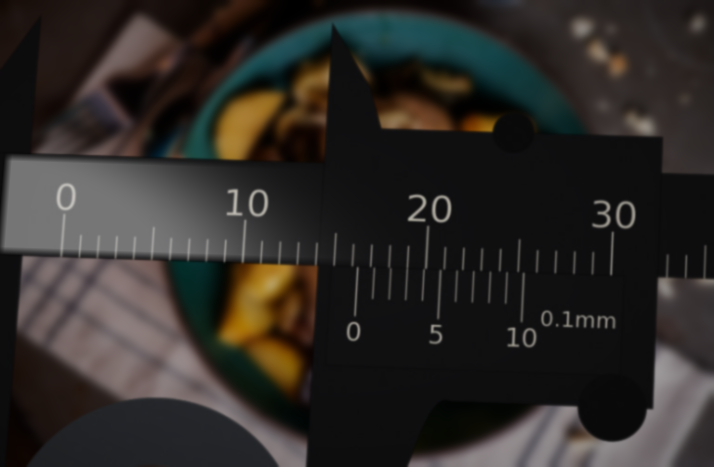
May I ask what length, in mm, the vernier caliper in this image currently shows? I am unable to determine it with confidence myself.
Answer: 16.3 mm
